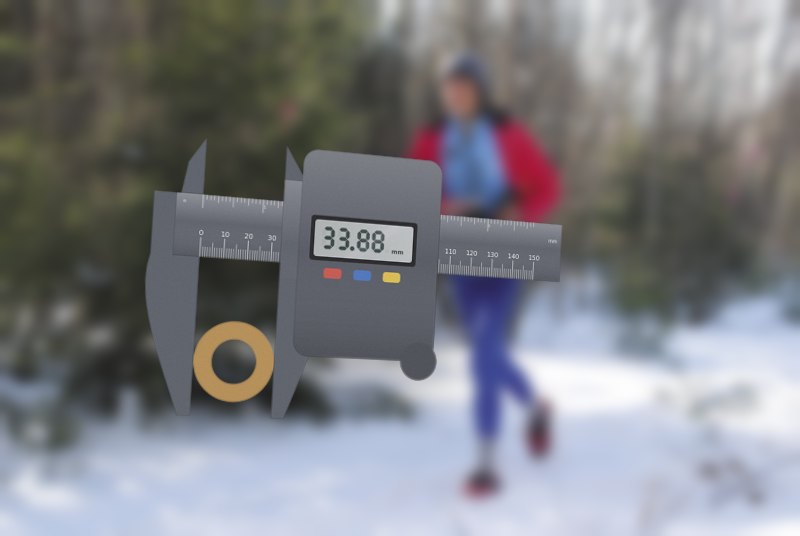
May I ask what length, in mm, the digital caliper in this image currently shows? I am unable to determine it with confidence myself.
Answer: 33.88 mm
